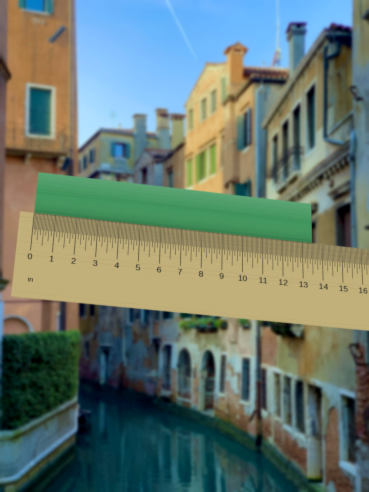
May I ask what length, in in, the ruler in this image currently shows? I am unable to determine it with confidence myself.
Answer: 13.5 in
